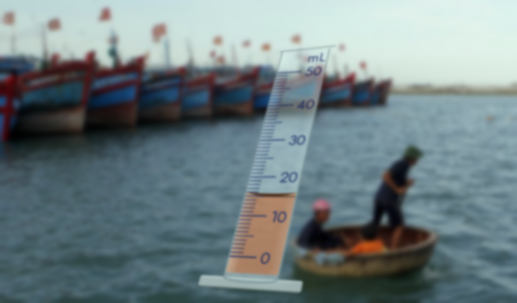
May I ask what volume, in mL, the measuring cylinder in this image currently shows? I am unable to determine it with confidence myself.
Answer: 15 mL
